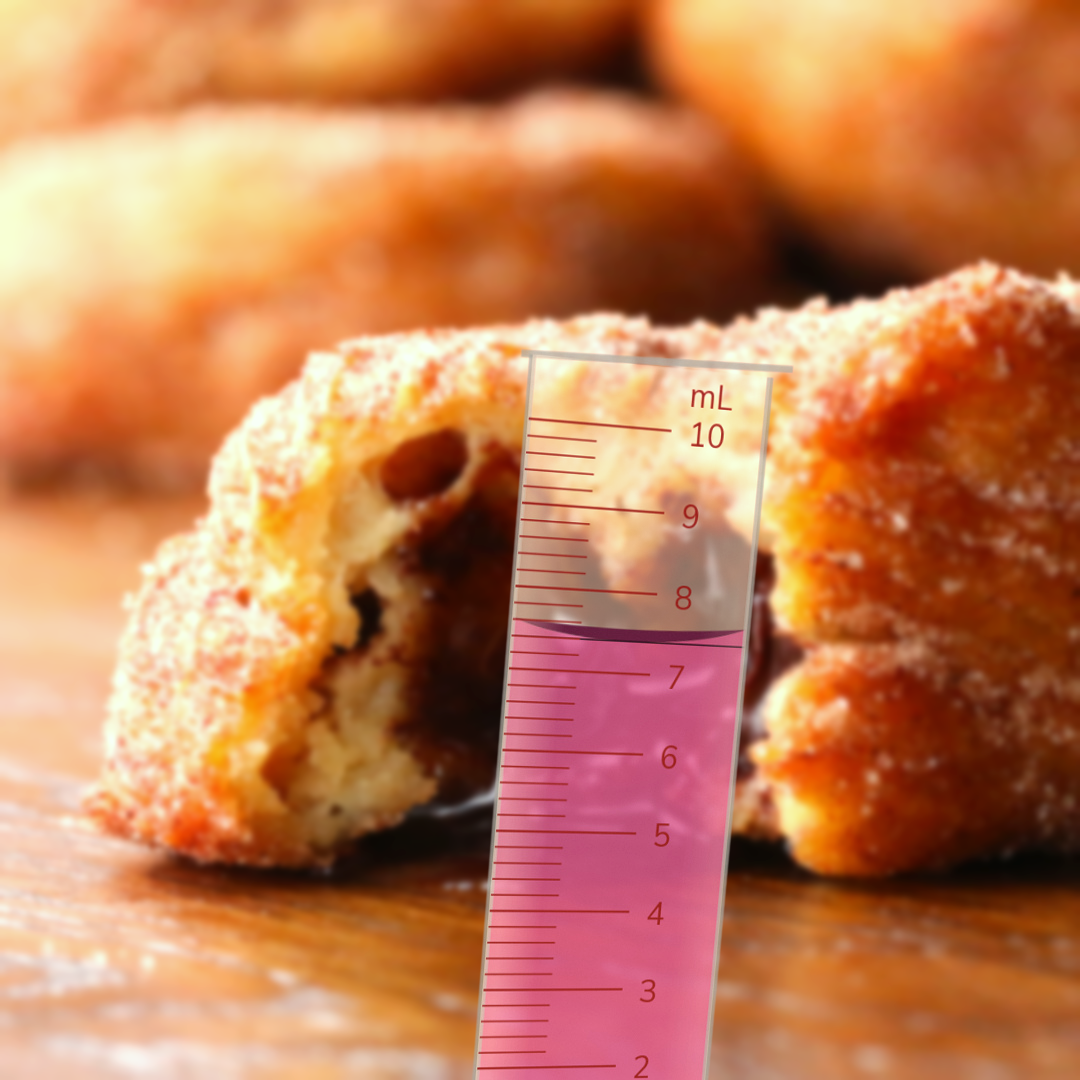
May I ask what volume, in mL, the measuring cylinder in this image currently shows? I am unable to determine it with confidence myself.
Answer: 7.4 mL
